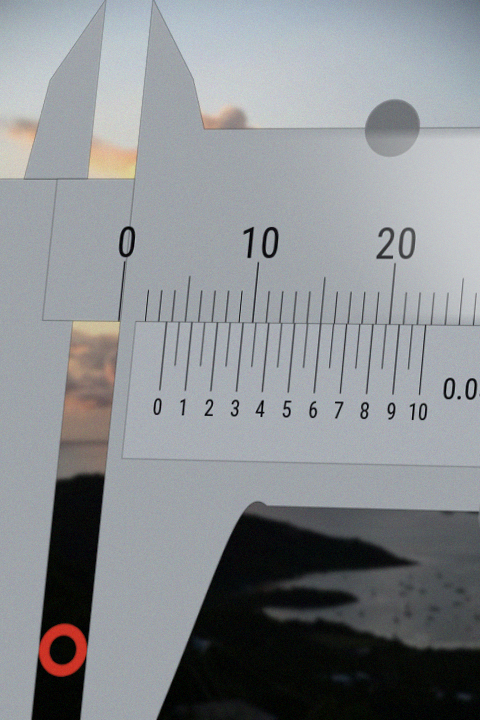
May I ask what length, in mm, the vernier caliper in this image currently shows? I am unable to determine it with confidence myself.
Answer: 3.6 mm
